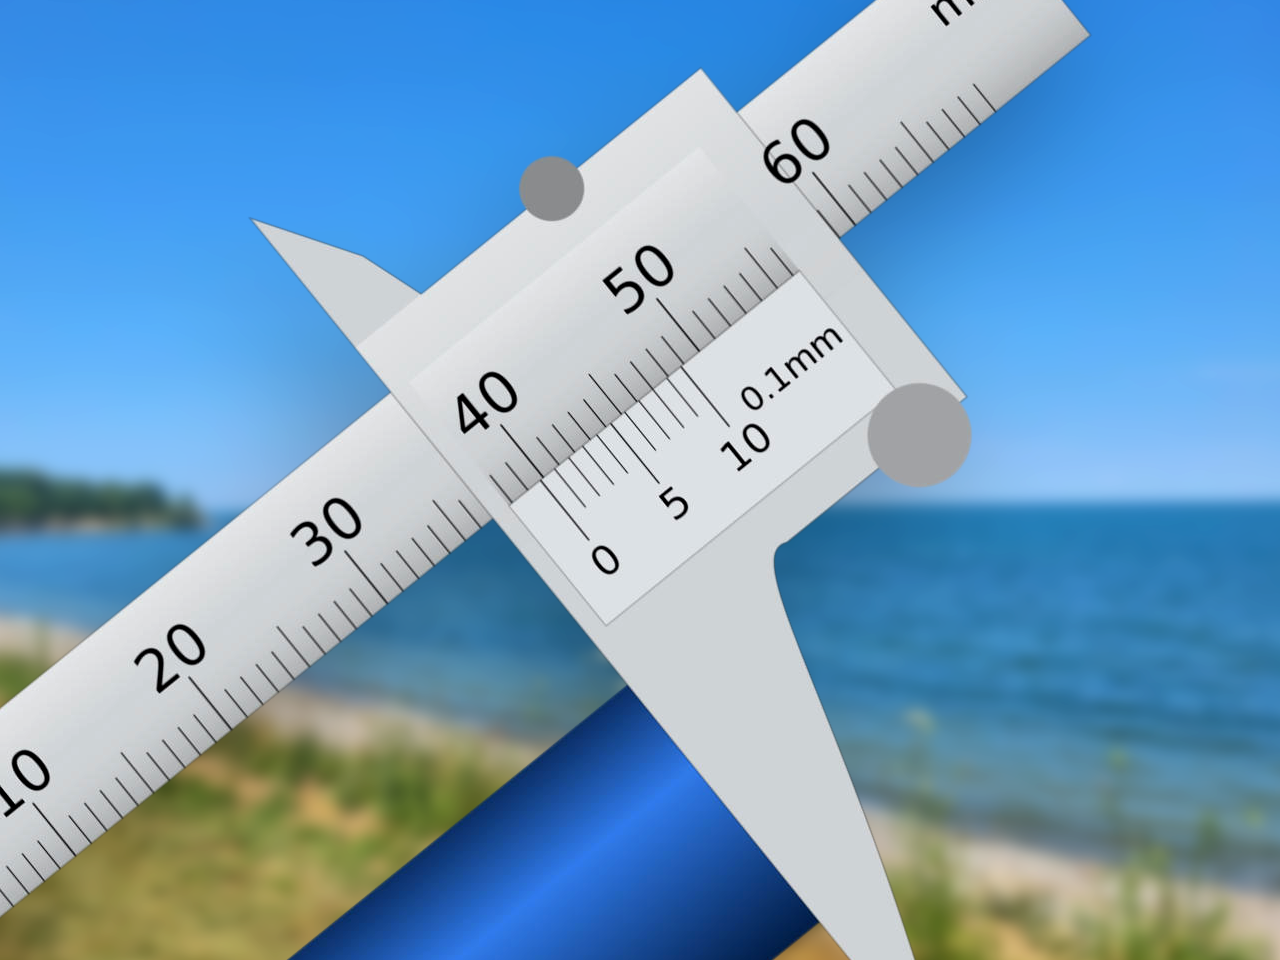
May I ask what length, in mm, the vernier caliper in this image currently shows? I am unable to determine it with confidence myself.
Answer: 39.8 mm
